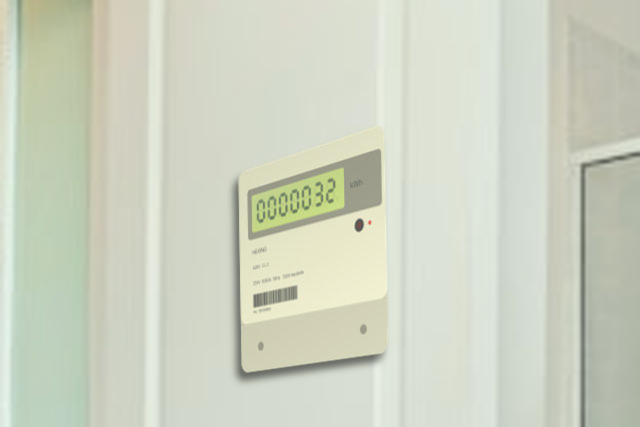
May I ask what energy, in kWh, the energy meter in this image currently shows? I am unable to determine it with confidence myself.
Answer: 32 kWh
